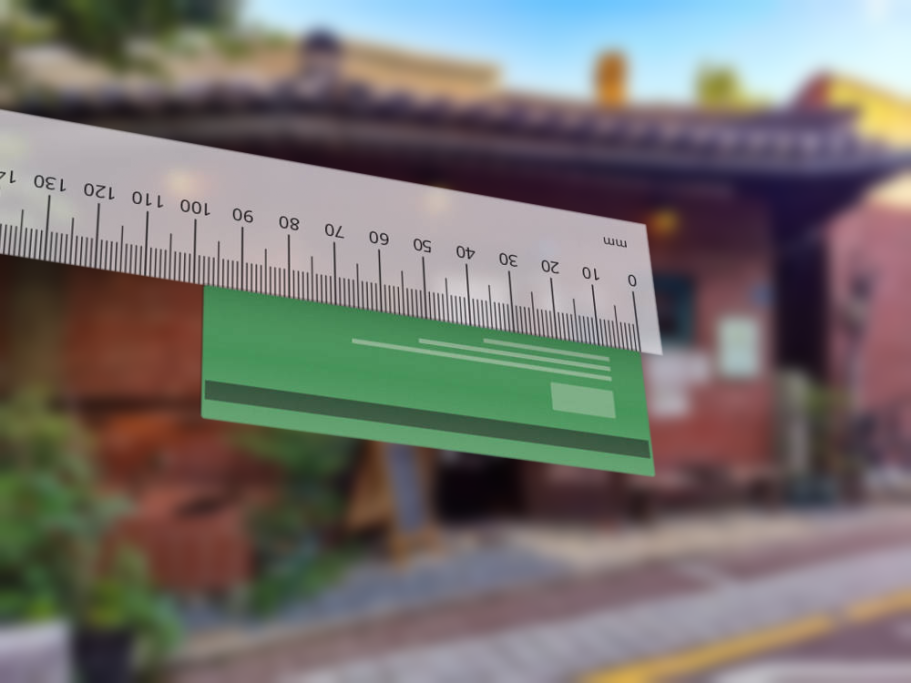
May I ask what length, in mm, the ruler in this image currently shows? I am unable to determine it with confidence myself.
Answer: 98 mm
